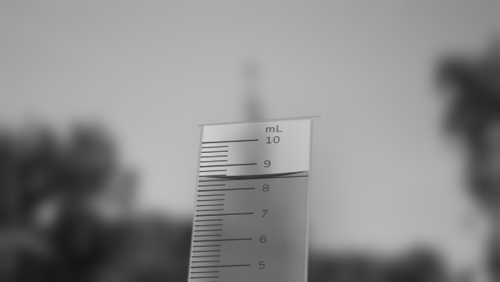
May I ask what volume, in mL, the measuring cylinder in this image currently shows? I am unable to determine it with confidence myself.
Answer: 8.4 mL
